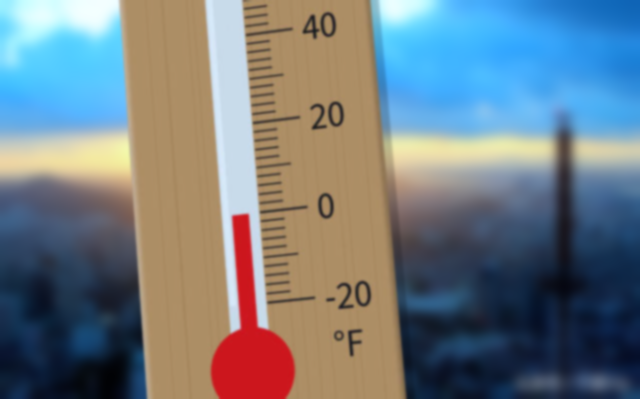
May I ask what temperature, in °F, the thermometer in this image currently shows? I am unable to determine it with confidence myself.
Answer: 0 °F
